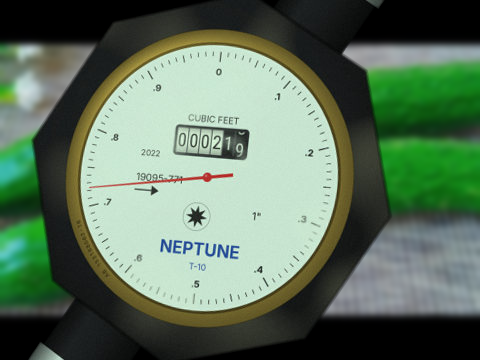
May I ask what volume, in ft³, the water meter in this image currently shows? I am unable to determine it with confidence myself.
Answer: 218.72 ft³
